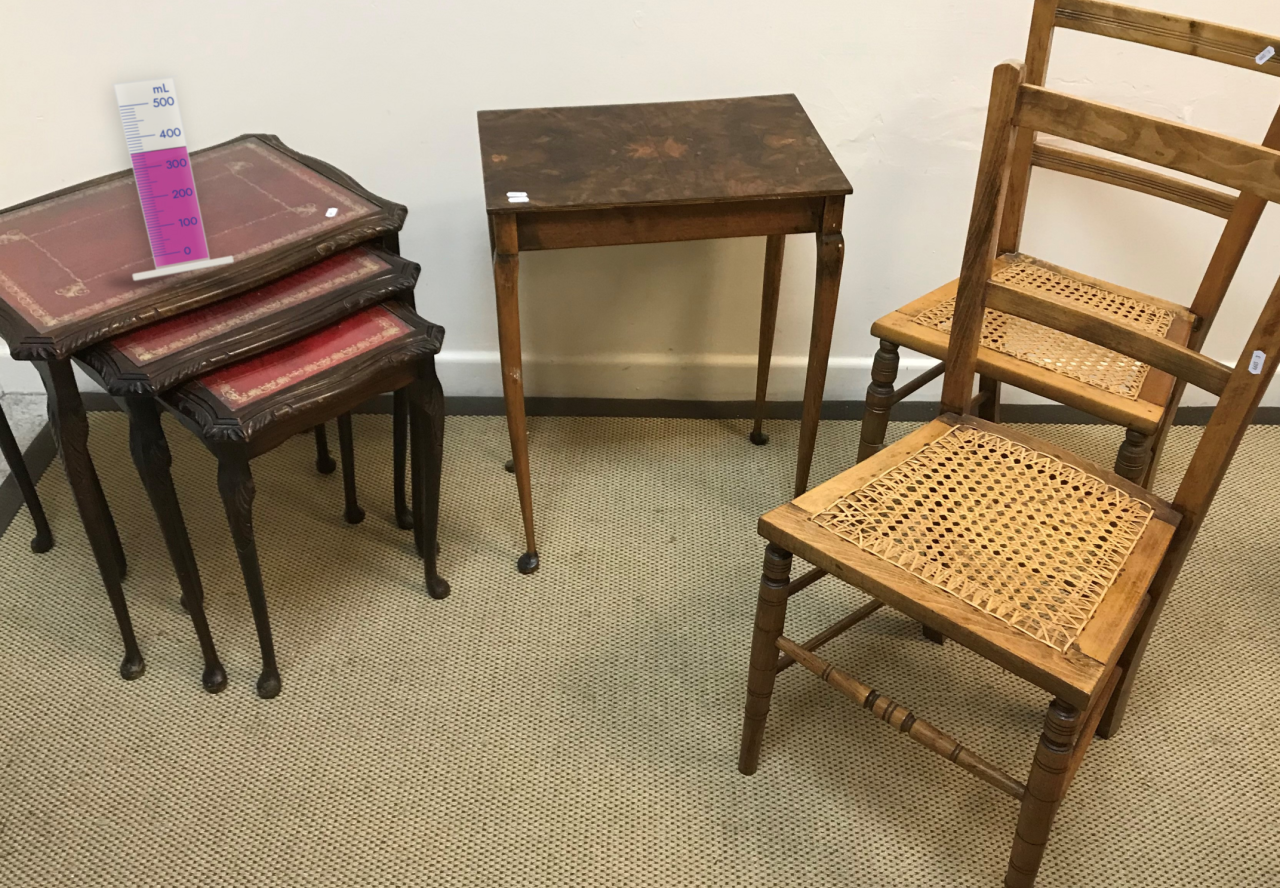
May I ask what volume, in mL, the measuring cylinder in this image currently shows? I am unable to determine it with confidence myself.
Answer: 350 mL
